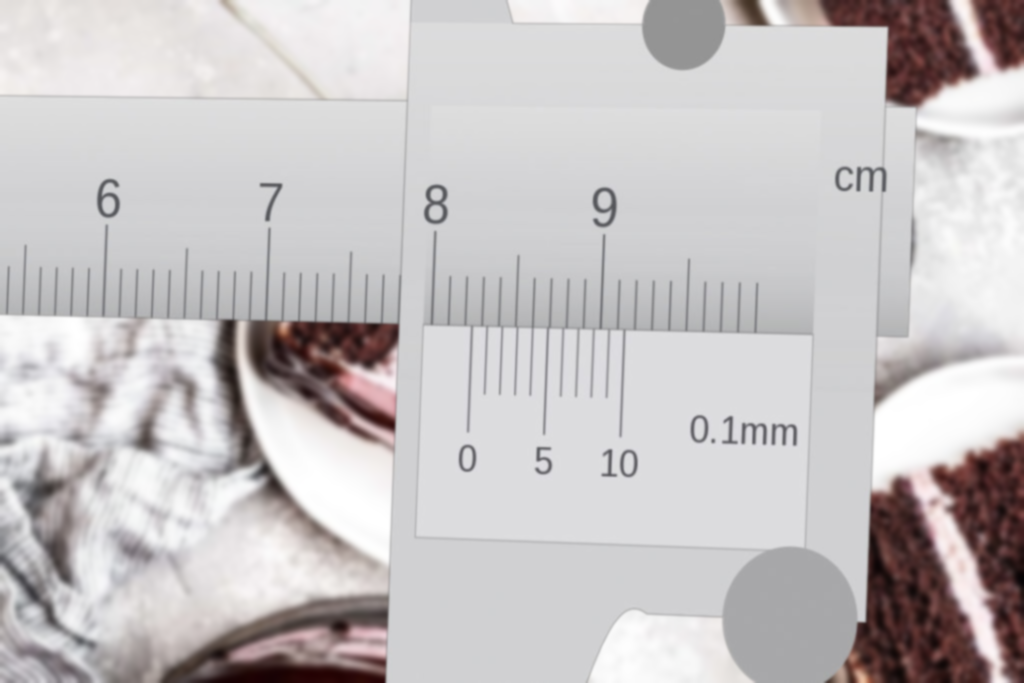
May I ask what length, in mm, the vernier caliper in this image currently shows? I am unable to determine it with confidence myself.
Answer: 82.4 mm
